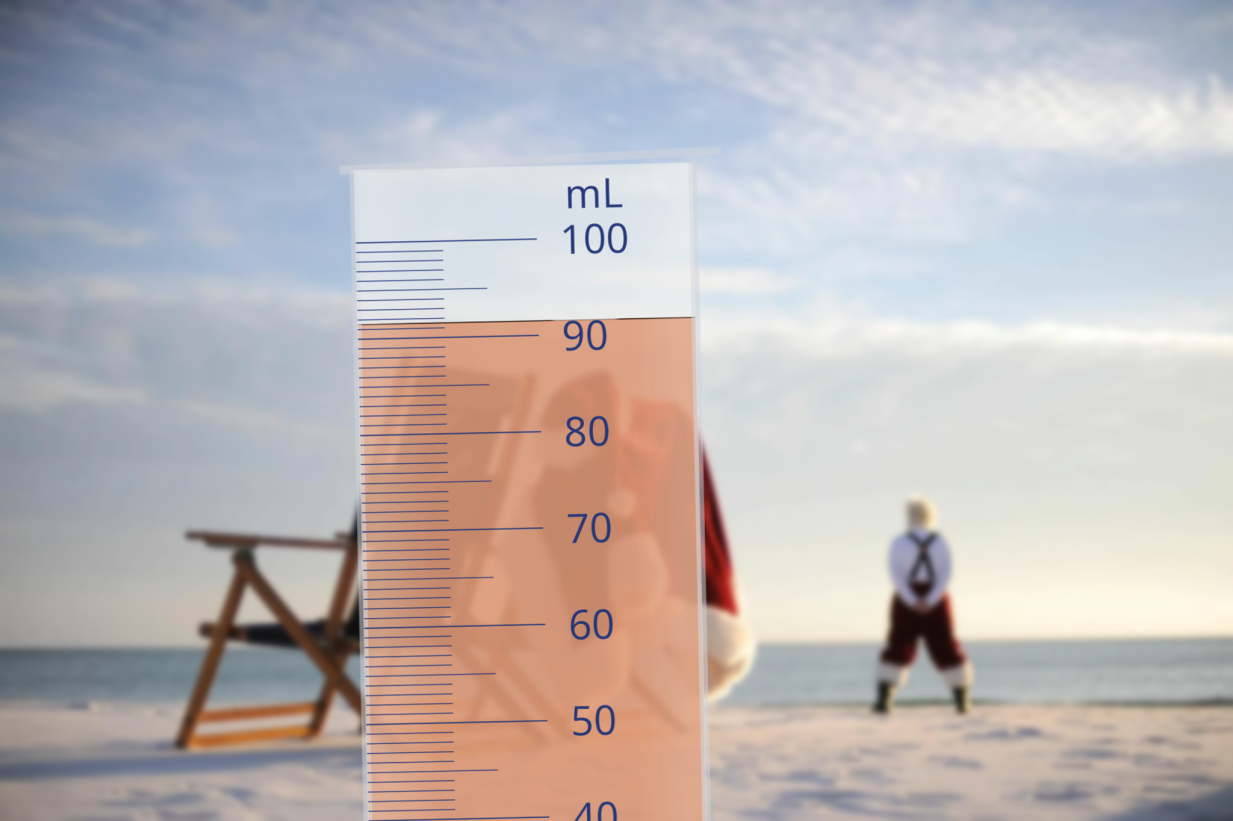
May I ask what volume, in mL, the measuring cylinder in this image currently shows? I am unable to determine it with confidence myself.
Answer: 91.5 mL
